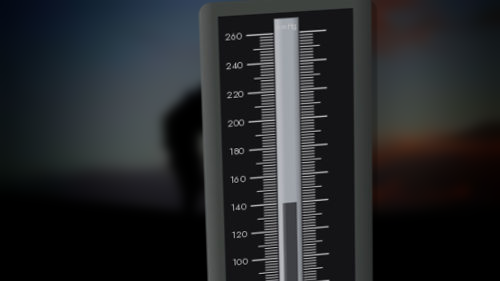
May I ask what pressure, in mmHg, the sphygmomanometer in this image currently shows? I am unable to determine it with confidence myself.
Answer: 140 mmHg
